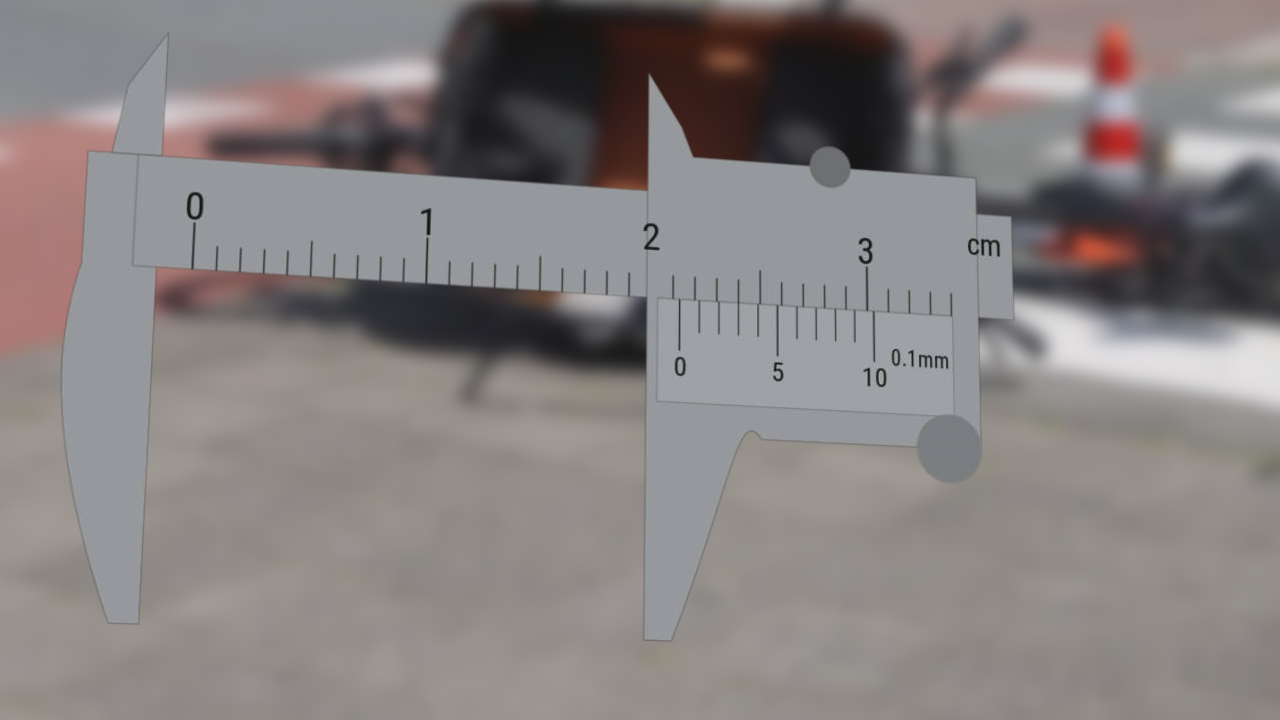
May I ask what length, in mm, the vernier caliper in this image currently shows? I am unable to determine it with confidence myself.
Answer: 21.3 mm
